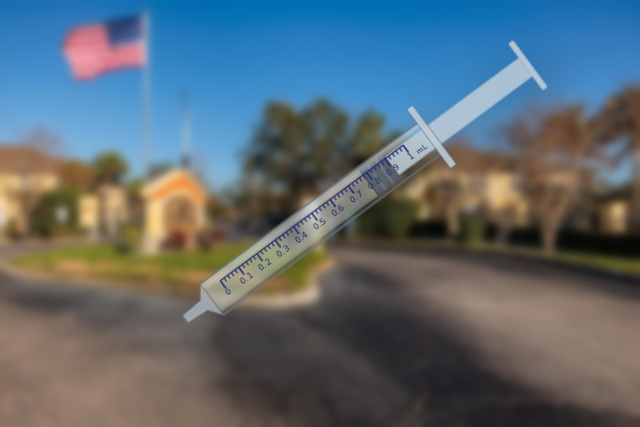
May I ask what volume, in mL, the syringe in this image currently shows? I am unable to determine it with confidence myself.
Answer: 0.78 mL
